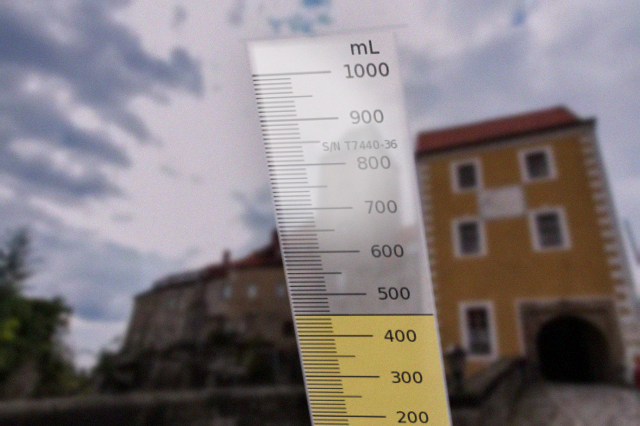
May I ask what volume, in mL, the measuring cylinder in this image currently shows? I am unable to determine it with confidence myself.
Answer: 450 mL
